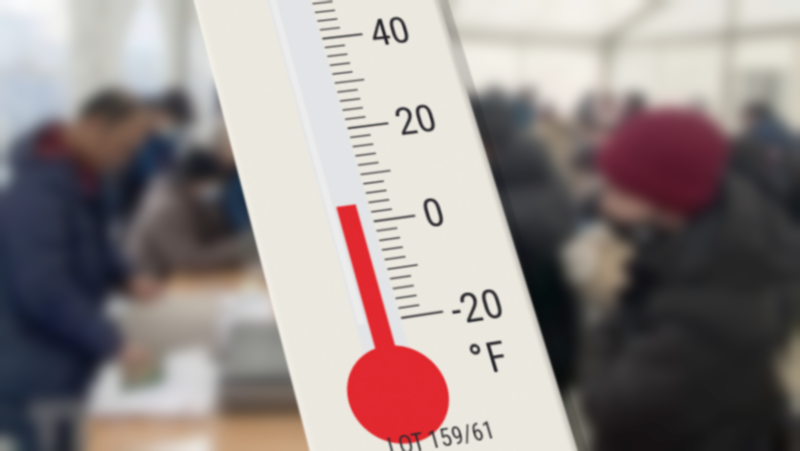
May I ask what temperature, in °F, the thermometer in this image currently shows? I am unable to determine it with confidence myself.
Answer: 4 °F
